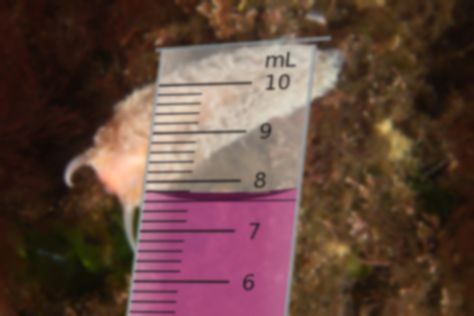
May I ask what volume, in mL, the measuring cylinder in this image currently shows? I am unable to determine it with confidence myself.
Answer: 7.6 mL
